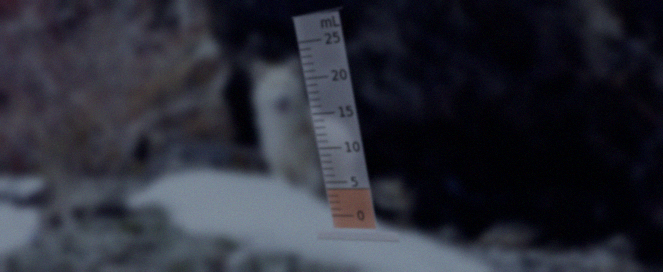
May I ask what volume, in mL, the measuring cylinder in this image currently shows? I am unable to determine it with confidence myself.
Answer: 4 mL
